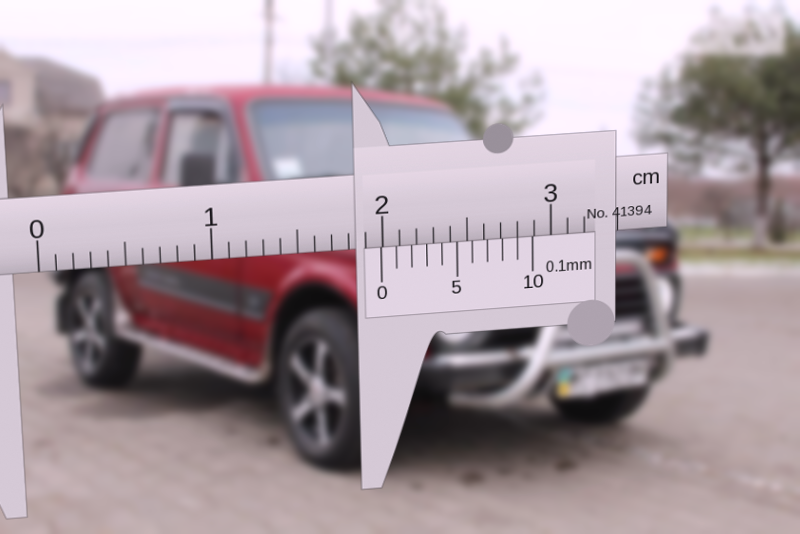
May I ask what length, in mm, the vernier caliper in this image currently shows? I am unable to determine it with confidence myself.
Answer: 19.9 mm
